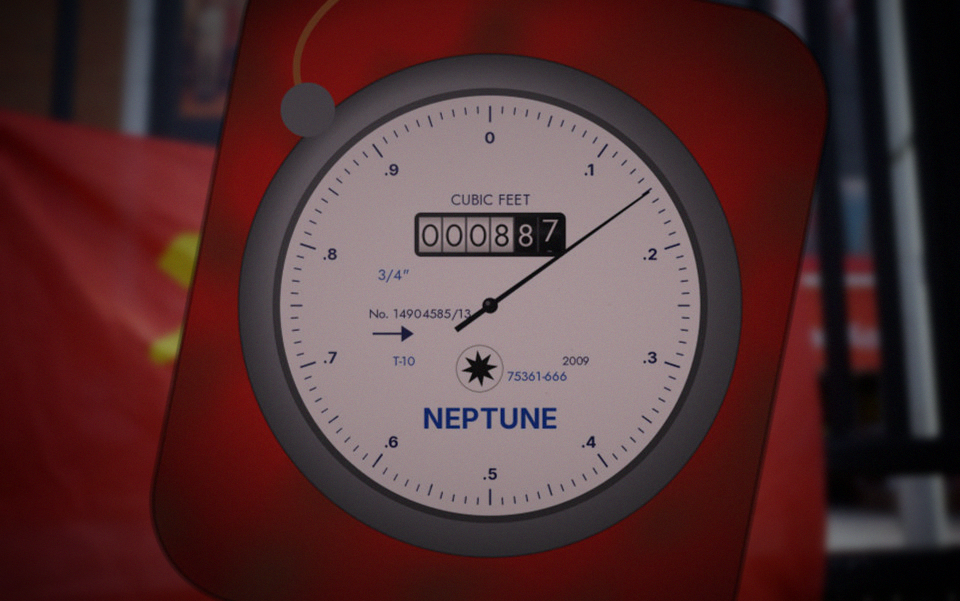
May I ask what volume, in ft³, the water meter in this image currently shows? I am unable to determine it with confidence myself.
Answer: 887.15 ft³
